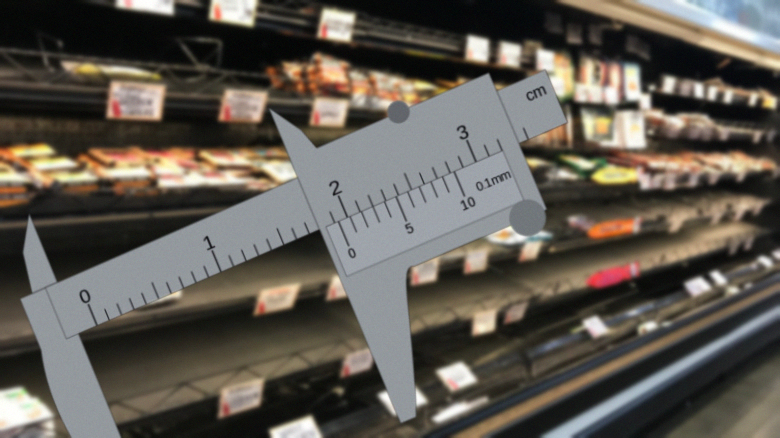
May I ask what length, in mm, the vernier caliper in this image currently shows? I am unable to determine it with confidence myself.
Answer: 19.3 mm
